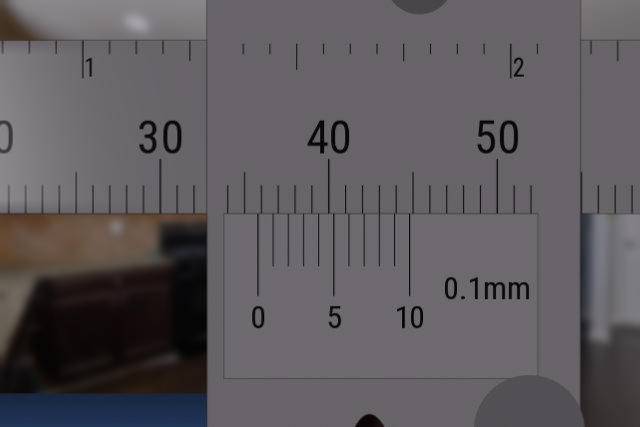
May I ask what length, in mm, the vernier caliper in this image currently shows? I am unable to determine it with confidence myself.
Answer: 35.8 mm
